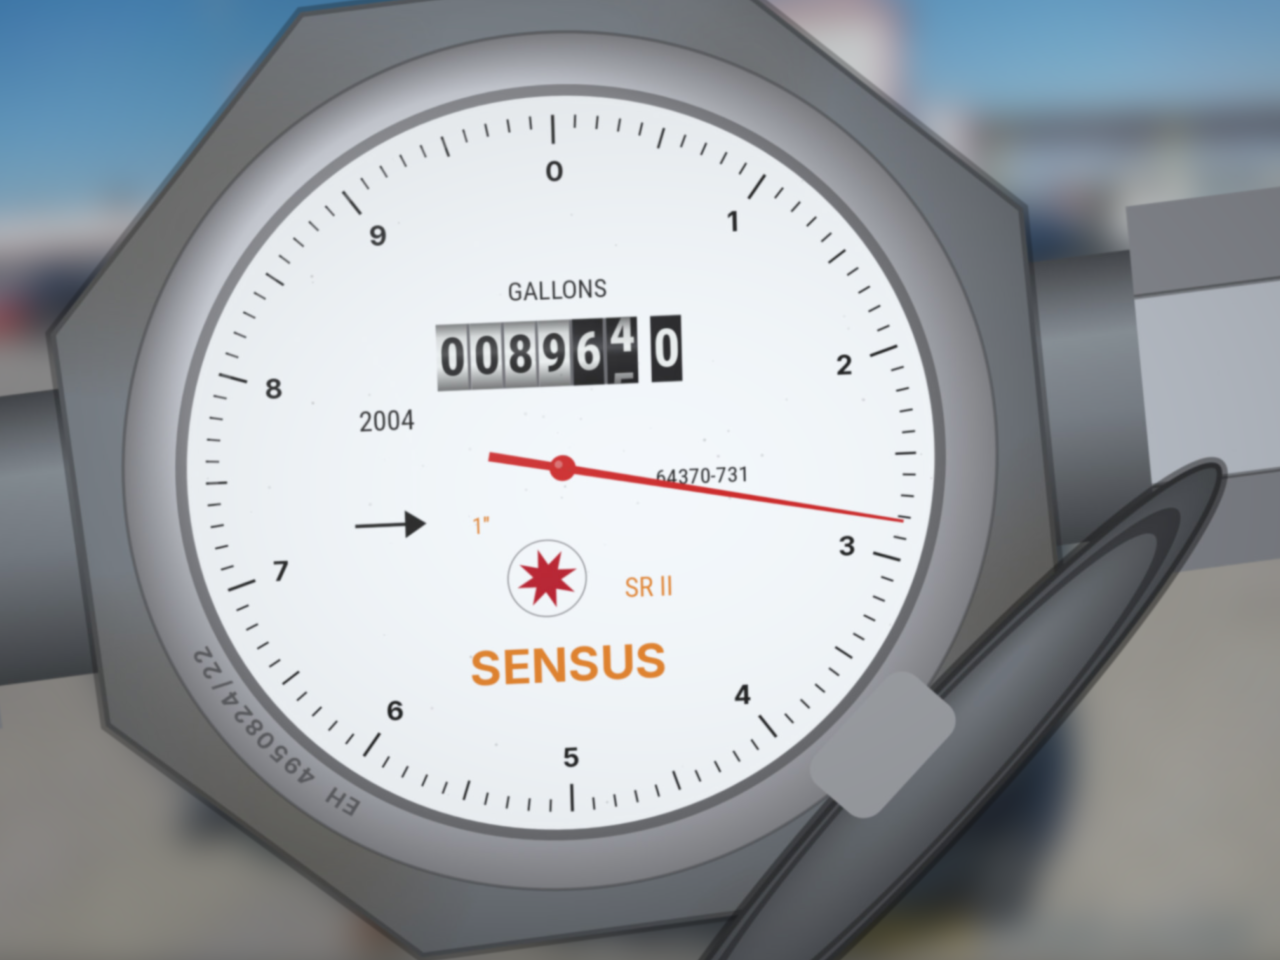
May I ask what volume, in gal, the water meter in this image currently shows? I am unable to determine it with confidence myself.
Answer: 89642.8 gal
